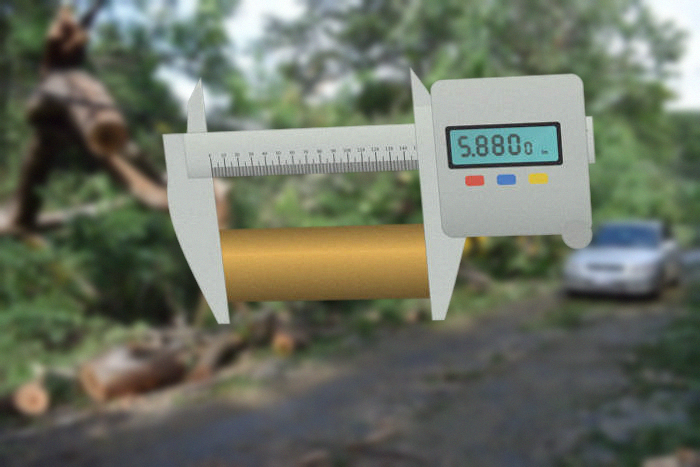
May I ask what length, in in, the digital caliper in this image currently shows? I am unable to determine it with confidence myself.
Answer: 5.8800 in
